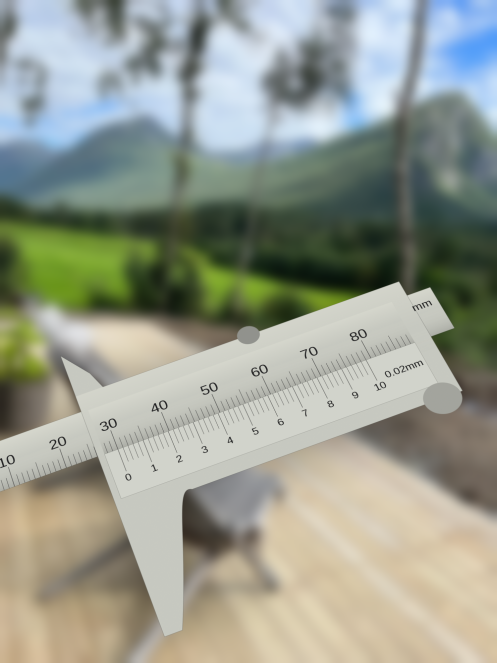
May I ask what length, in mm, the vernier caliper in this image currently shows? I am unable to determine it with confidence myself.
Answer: 30.0 mm
